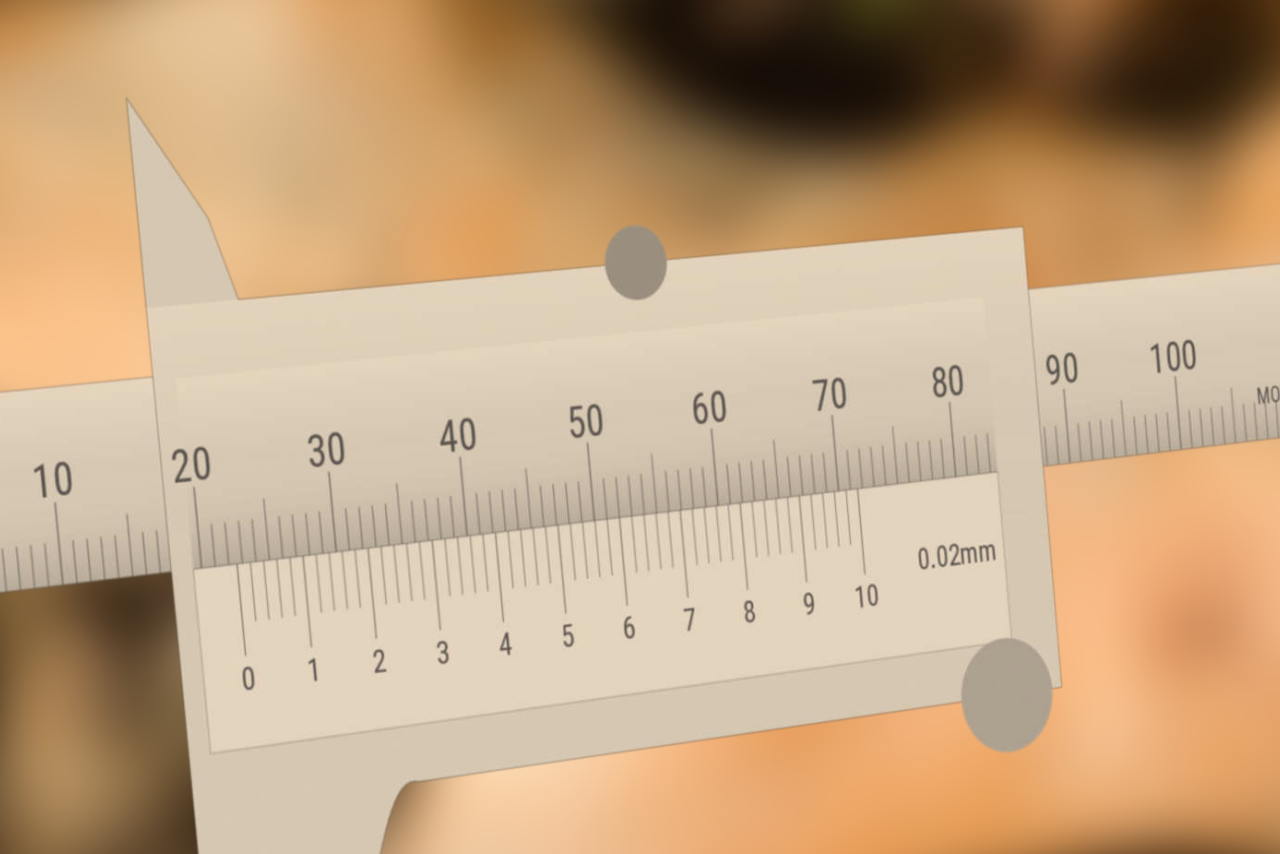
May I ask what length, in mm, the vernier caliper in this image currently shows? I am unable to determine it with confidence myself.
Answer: 22.6 mm
